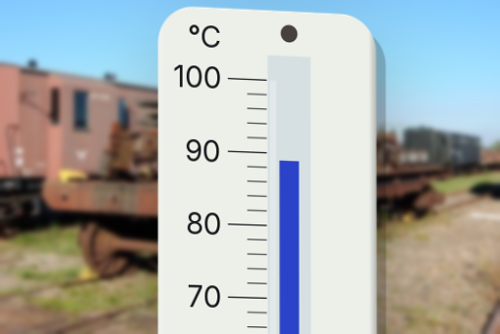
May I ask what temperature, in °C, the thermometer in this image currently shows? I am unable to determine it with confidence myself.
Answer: 89 °C
